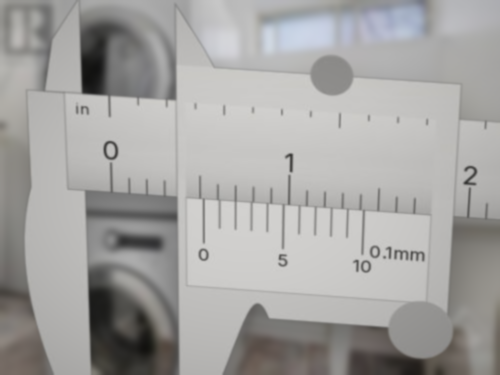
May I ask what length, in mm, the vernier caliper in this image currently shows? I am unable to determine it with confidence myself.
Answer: 5.2 mm
